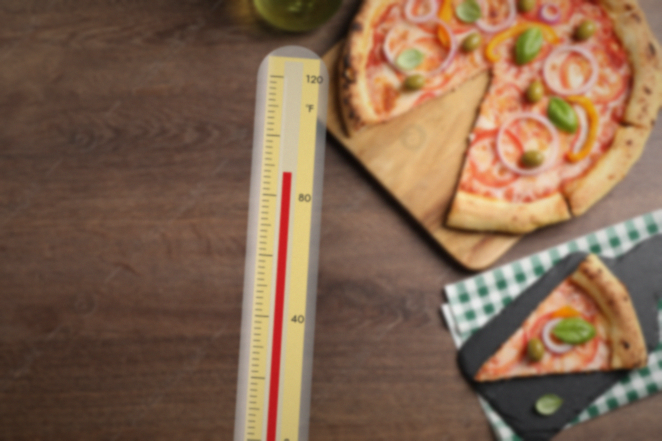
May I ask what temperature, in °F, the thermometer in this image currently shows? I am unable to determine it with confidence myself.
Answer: 88 °F
